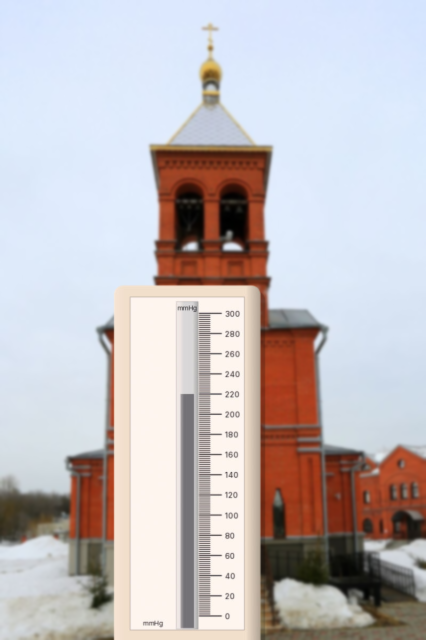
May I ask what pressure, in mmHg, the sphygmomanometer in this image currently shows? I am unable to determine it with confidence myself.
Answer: 220 mmHg
